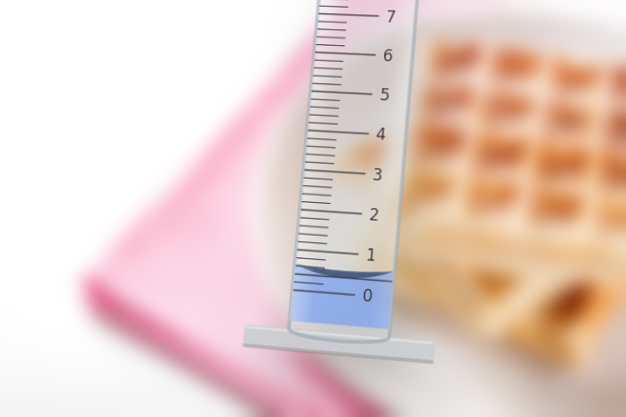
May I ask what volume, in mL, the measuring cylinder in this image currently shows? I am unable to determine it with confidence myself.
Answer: 0.4 mL
